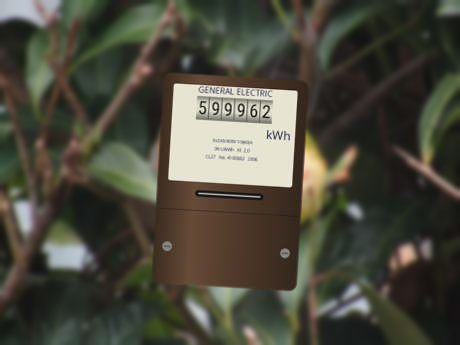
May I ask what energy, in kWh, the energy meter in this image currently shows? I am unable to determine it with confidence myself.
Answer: 599962 kWh
